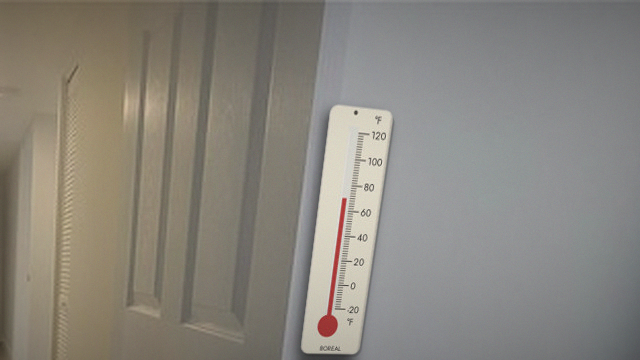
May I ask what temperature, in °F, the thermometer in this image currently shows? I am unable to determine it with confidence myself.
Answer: 70 °F
